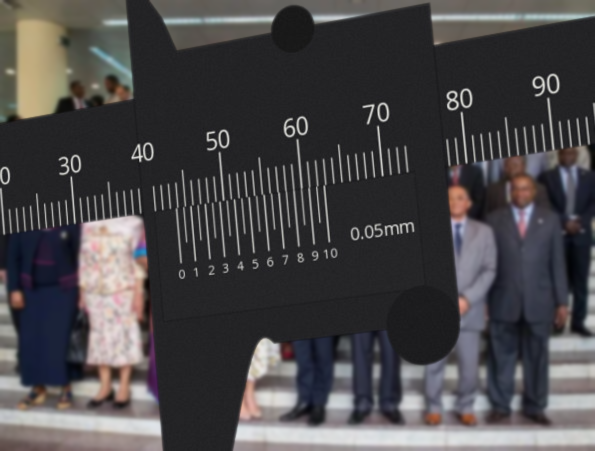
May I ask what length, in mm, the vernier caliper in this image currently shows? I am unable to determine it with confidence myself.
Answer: 43.8 mm
